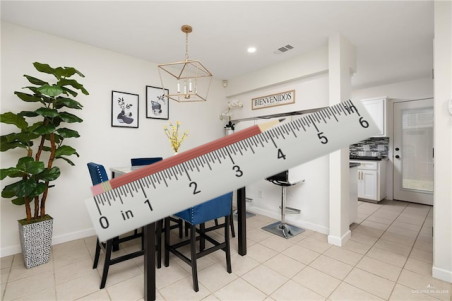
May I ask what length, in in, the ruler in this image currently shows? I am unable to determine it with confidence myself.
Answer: 4.5 in
